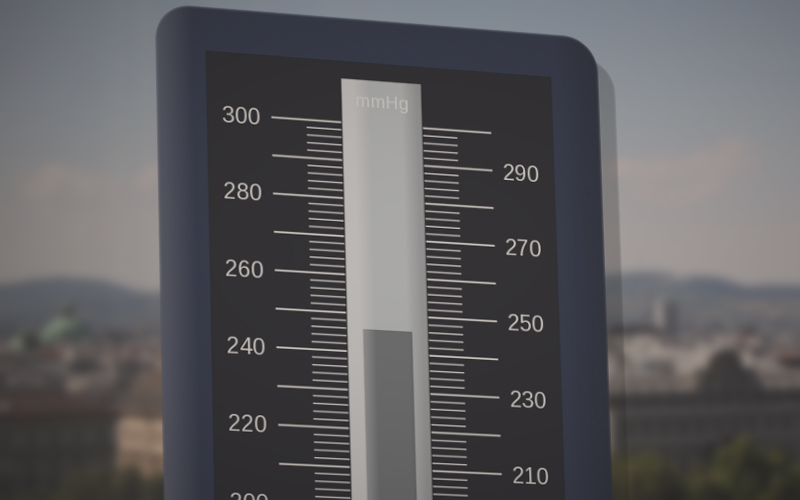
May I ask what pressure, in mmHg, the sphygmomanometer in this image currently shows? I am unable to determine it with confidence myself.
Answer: 246 mmHg
